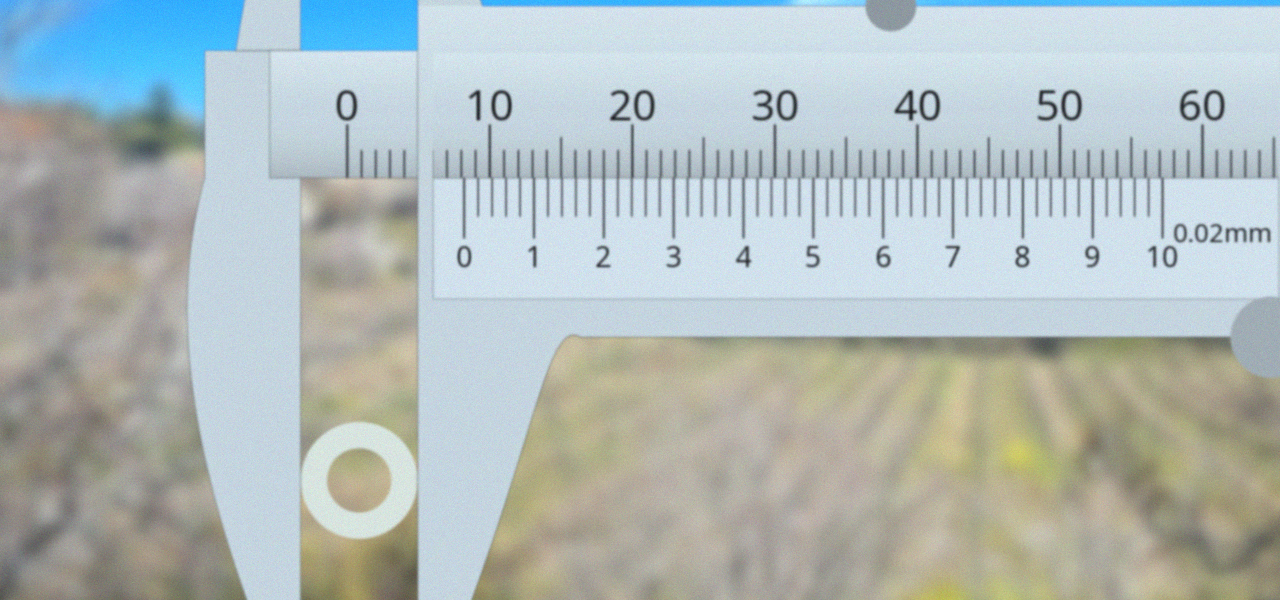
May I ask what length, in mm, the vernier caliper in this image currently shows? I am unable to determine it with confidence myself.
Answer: 8.2 mm
